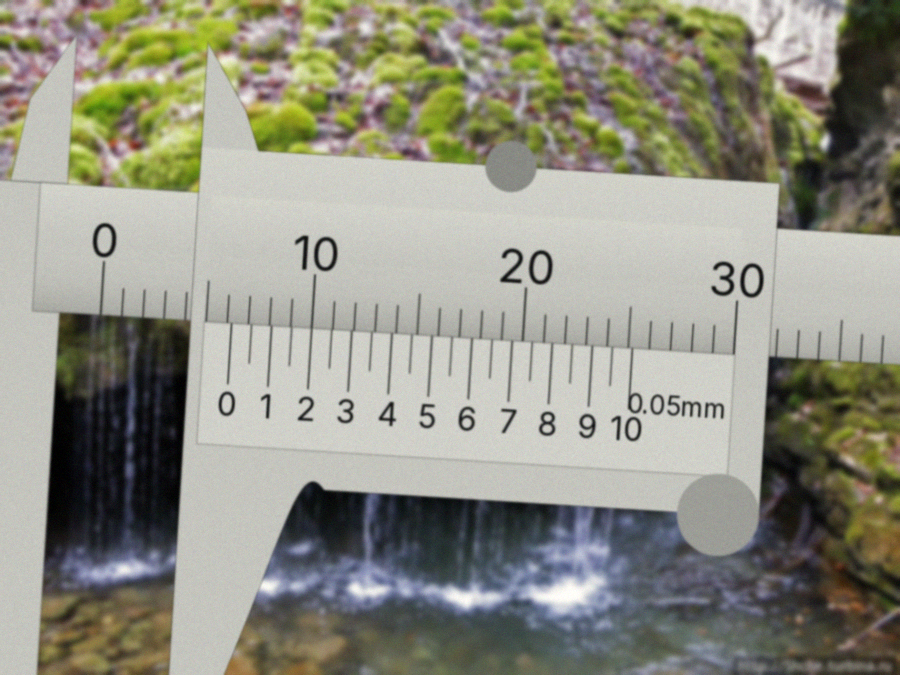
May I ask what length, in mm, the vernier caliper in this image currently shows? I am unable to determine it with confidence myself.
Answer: 6.2 mm
